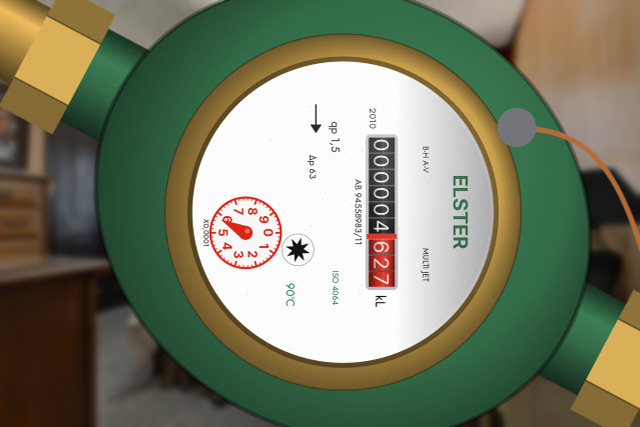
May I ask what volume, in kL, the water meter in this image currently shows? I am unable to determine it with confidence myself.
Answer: 4.6275 kL
